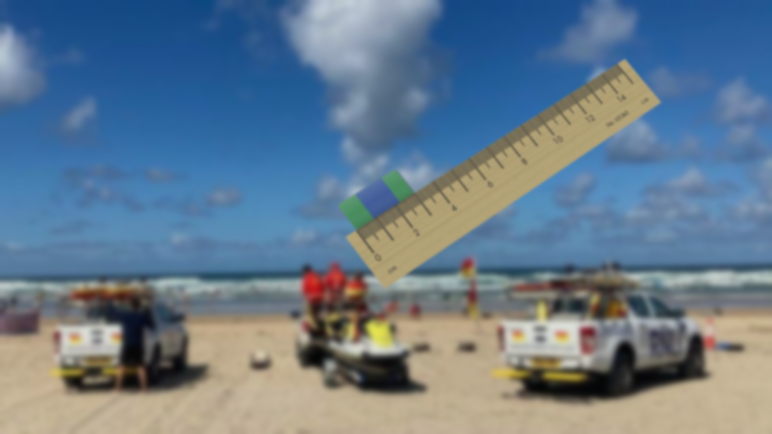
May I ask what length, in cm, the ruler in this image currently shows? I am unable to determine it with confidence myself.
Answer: 3 cm
